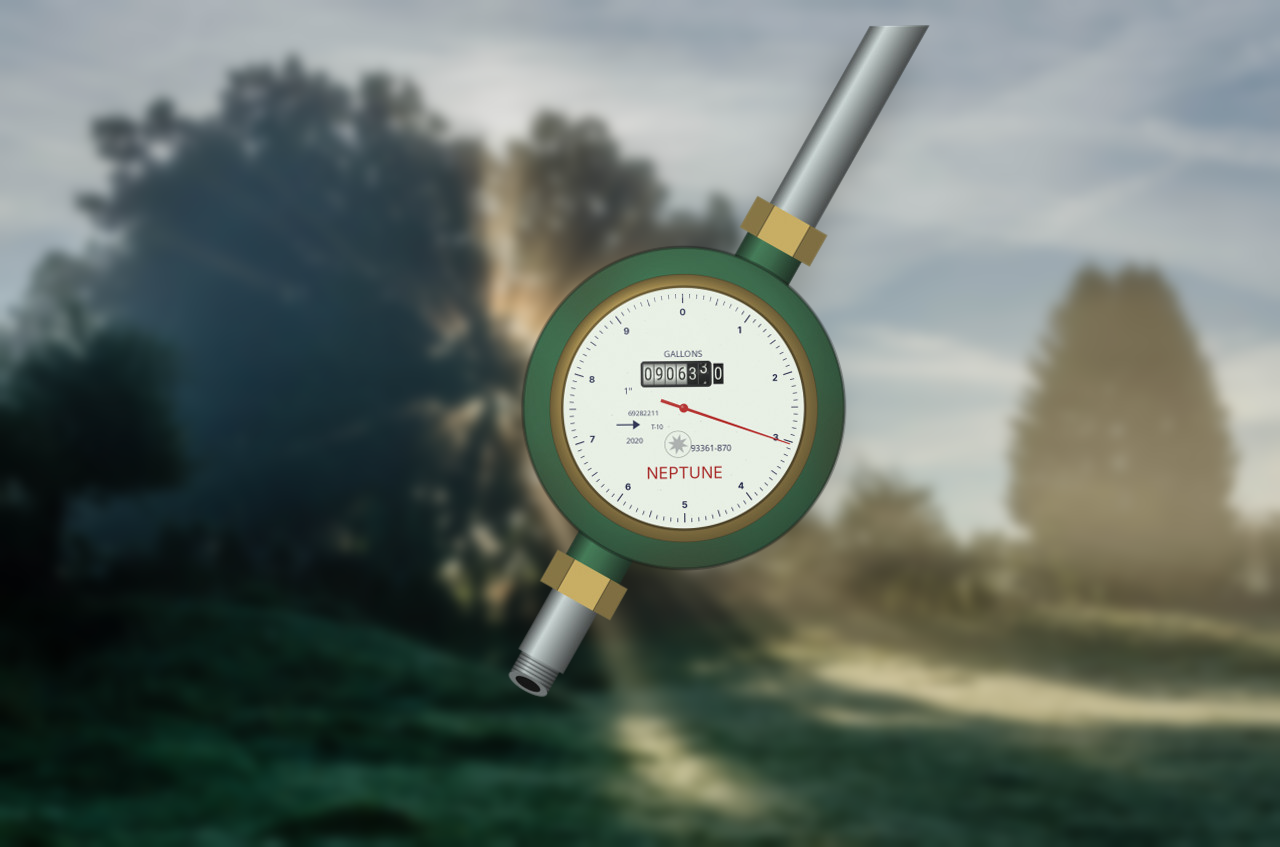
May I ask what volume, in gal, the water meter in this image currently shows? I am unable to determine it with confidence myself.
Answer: 906333.0 gal
